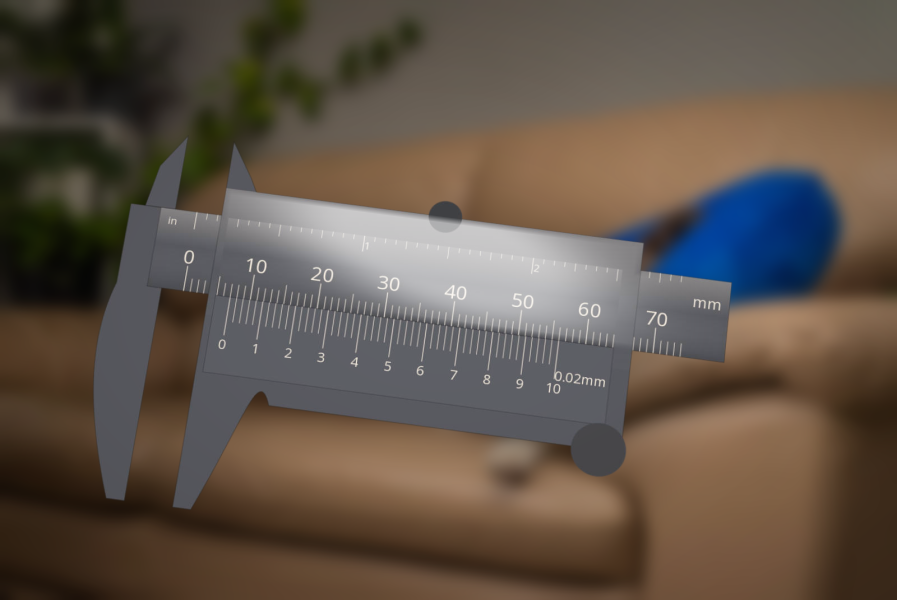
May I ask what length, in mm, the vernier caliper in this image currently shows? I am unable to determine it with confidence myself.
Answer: 7.0 mm
